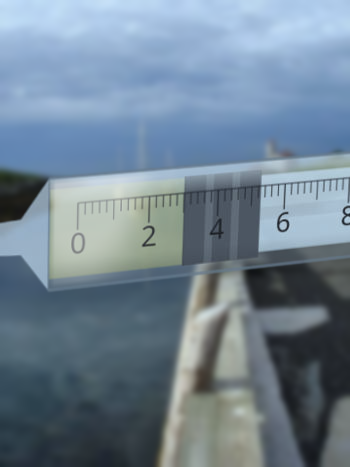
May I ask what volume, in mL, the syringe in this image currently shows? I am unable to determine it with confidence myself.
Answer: 3 mL
